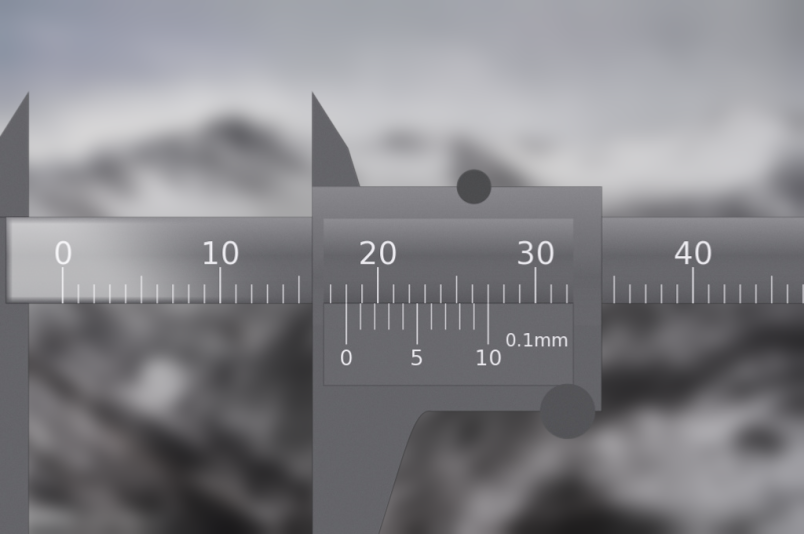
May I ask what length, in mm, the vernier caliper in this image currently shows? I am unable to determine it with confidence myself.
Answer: 18.0 mm
